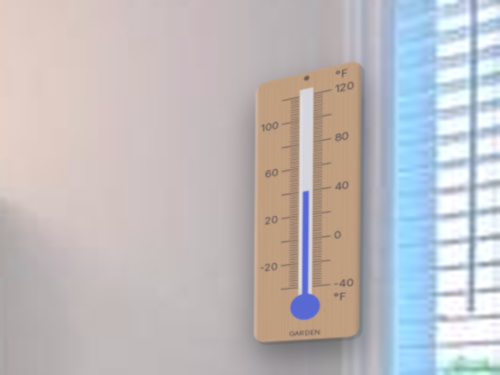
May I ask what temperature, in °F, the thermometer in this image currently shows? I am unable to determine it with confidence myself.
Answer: 40 °F
